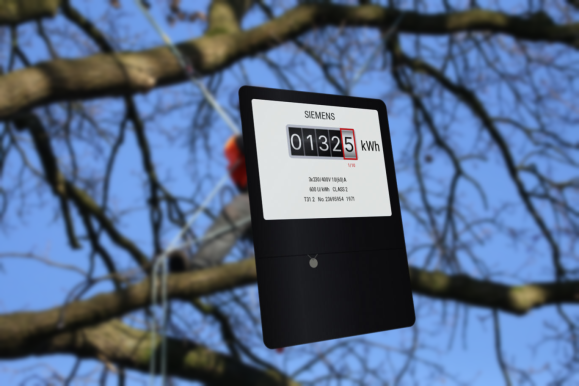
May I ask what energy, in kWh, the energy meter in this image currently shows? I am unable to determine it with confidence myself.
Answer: 132.5 kWh
